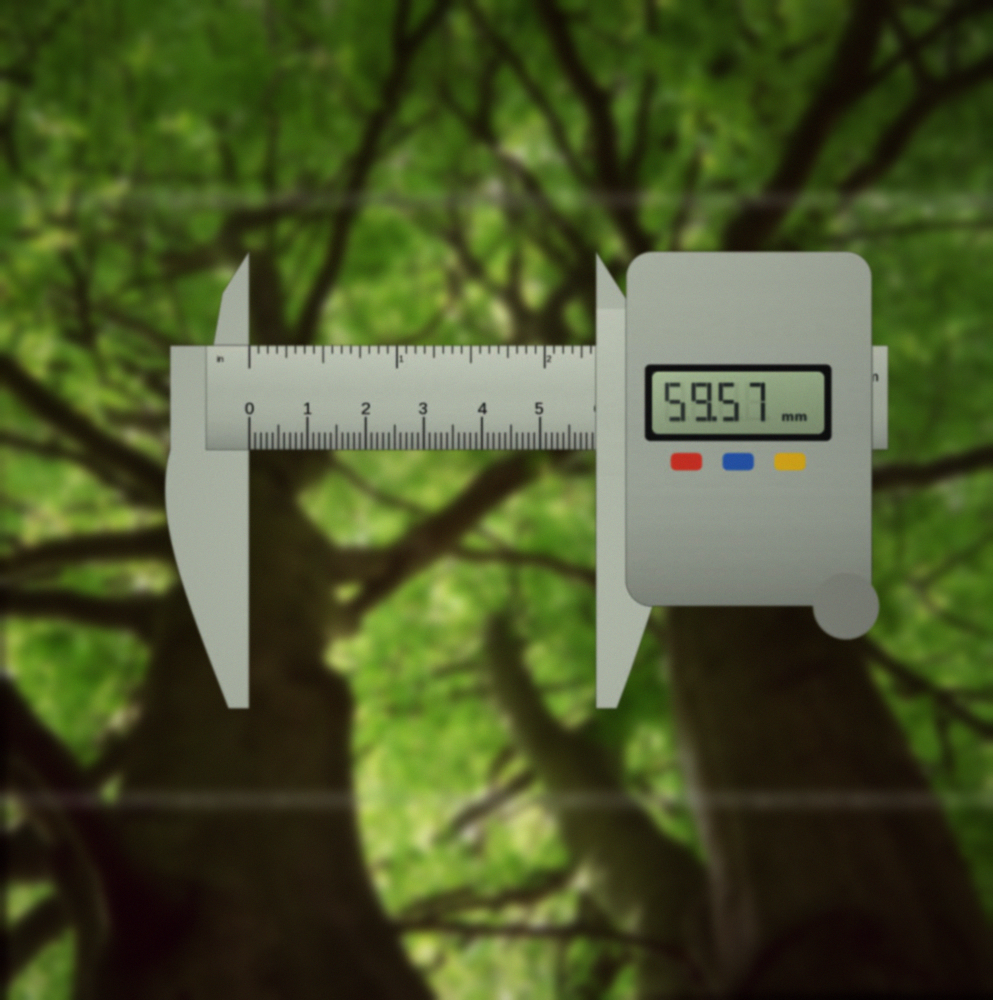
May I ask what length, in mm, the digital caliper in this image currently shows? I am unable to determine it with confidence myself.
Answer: 59.57 mm
